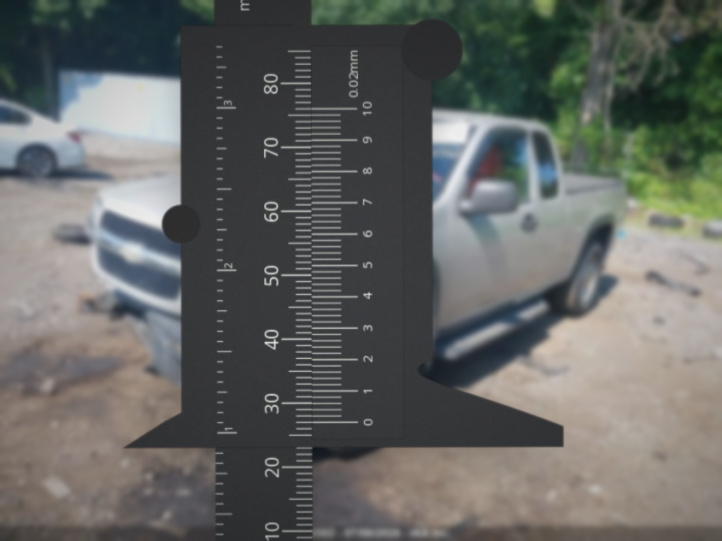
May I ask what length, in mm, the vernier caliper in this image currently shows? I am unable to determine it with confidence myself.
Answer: 27.0 mm
